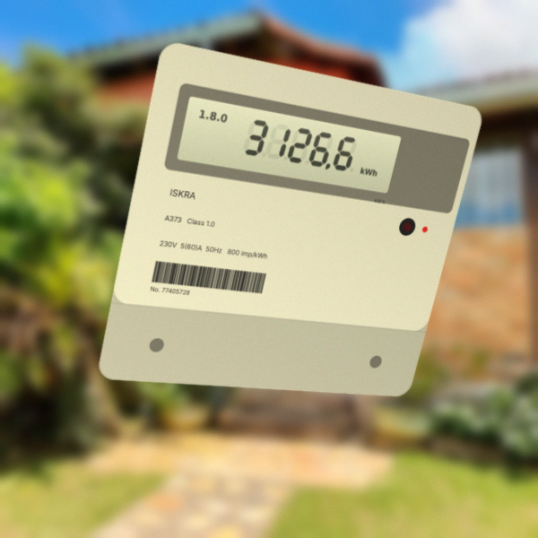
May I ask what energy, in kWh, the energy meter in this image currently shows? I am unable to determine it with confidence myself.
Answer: 3126.6 kWh
